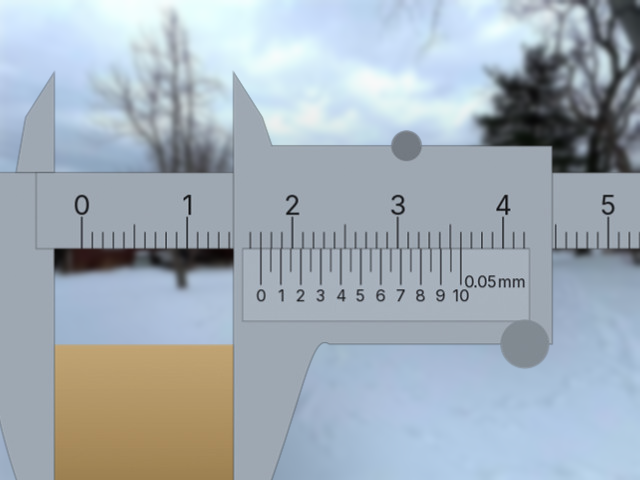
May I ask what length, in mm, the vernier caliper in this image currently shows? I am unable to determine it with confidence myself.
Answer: 17.0 mm
